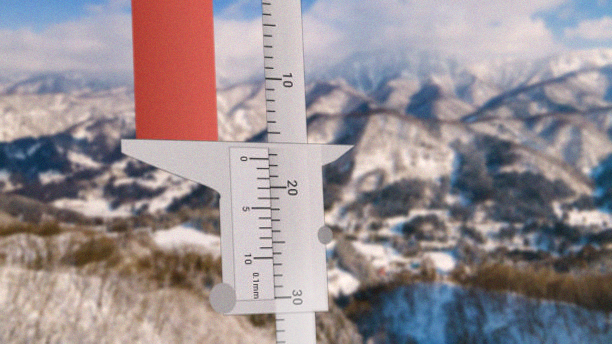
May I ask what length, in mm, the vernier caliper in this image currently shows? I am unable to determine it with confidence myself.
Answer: 17.4 mm
